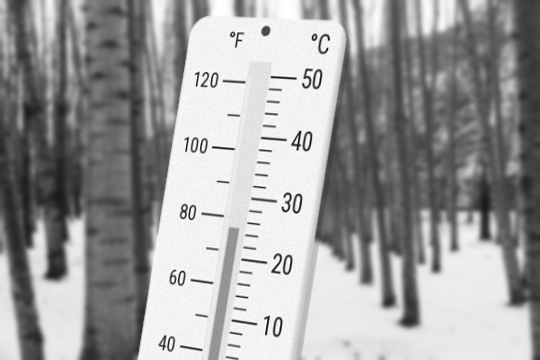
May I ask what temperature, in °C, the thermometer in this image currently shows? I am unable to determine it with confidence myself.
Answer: 25 °C
